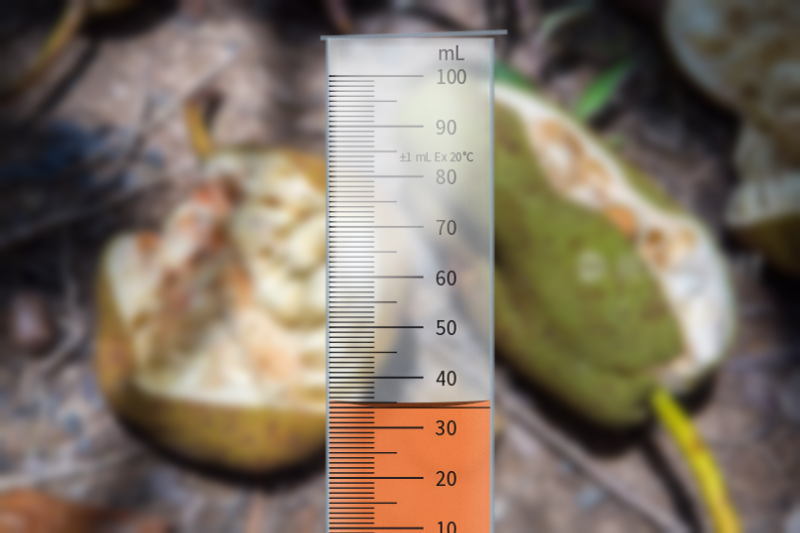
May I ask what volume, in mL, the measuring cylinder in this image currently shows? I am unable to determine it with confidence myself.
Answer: 34 mL
